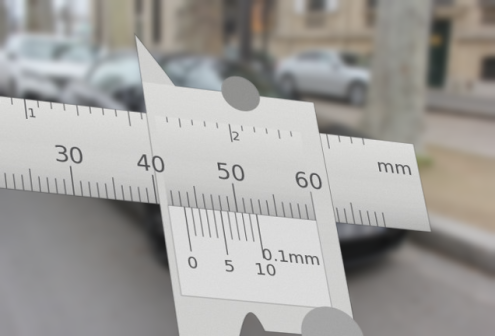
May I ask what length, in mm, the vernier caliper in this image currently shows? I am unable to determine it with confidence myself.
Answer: 43.4 mm
